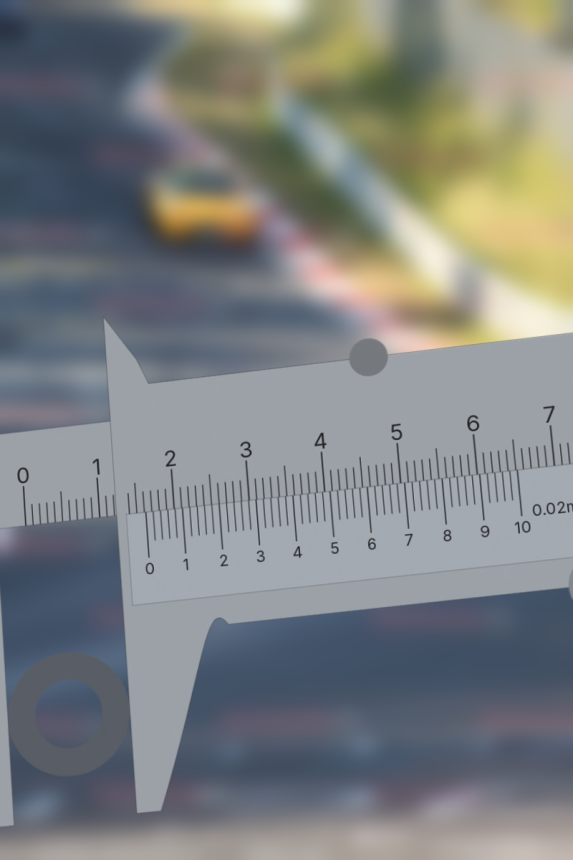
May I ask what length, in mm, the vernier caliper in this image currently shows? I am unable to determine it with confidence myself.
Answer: 16.2 mm
